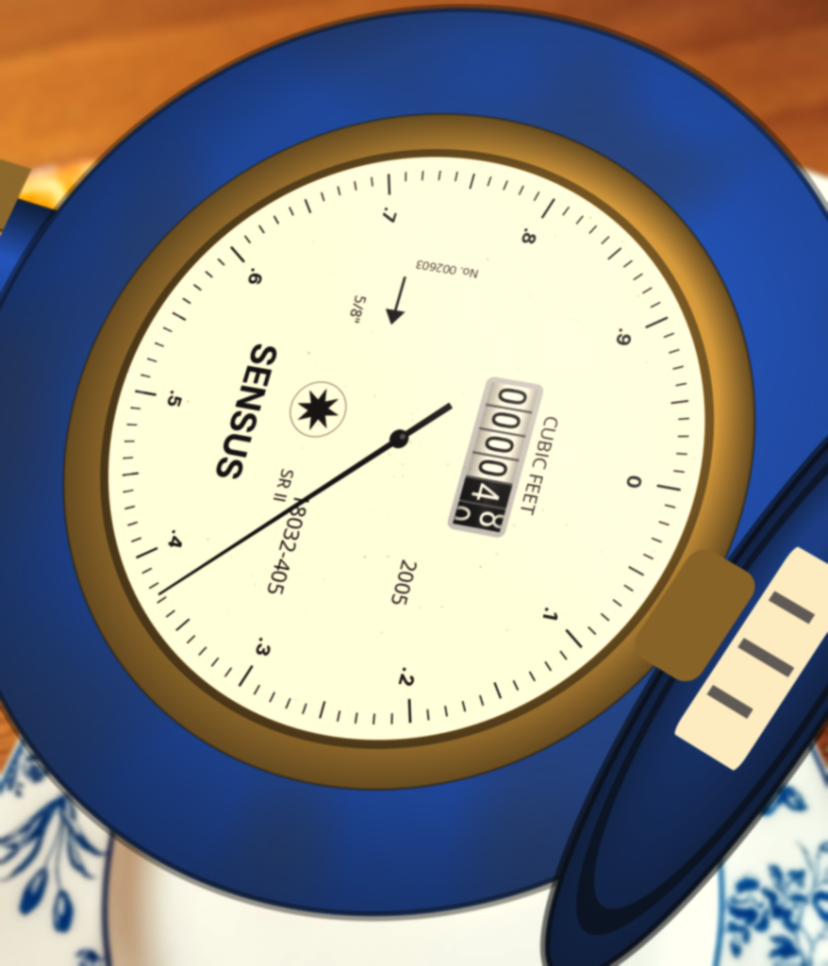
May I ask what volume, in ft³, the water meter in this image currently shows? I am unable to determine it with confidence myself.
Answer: 48.37 ft³
